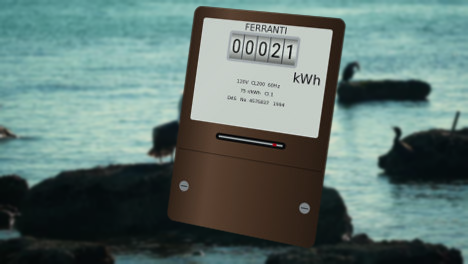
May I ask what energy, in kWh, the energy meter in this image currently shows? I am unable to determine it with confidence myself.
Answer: 21 kWh
